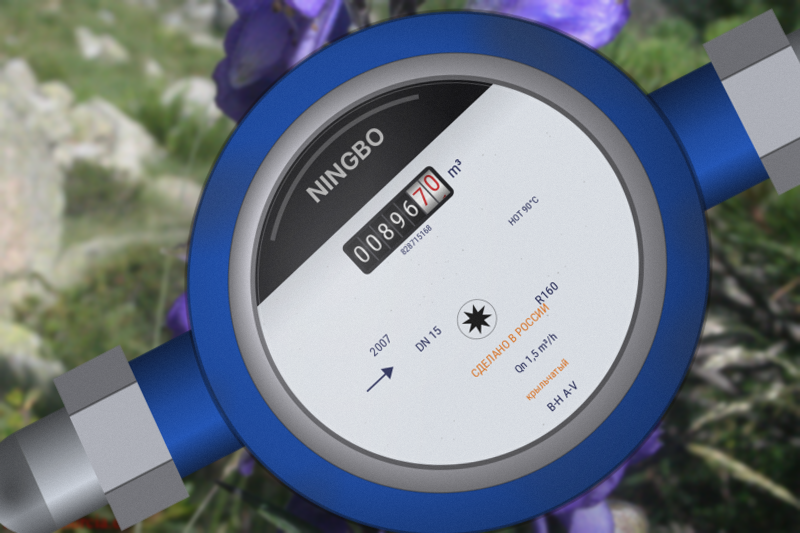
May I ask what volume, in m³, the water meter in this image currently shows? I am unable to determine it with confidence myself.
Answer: 896.70 m³
